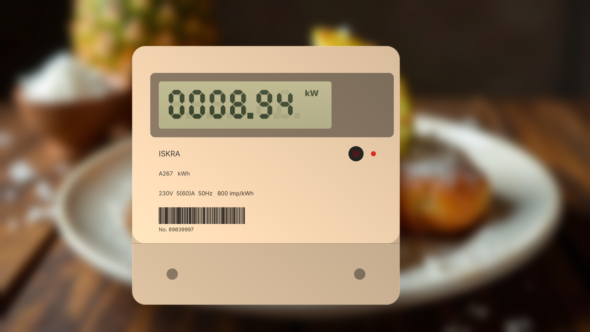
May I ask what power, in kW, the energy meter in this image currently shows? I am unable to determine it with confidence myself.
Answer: 8.94 kW
